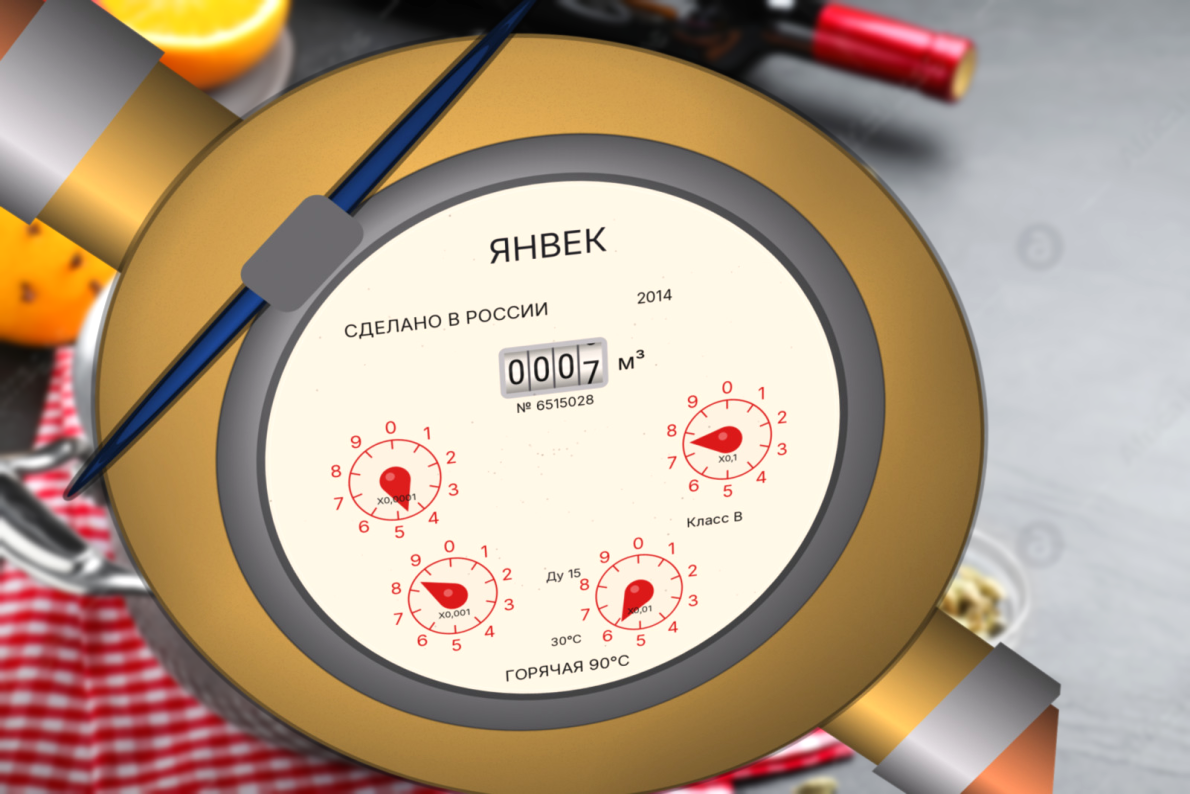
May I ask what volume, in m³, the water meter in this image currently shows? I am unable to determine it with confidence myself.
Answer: 6.7584 m³
